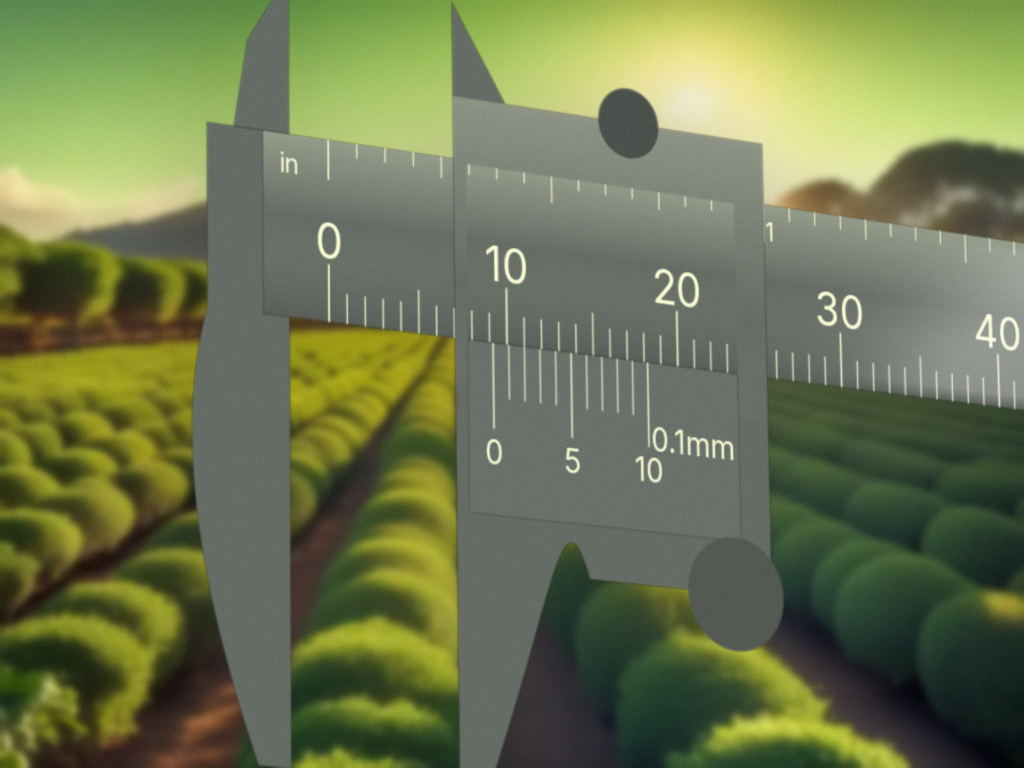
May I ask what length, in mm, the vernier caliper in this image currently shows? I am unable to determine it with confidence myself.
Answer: 9.2 mm
